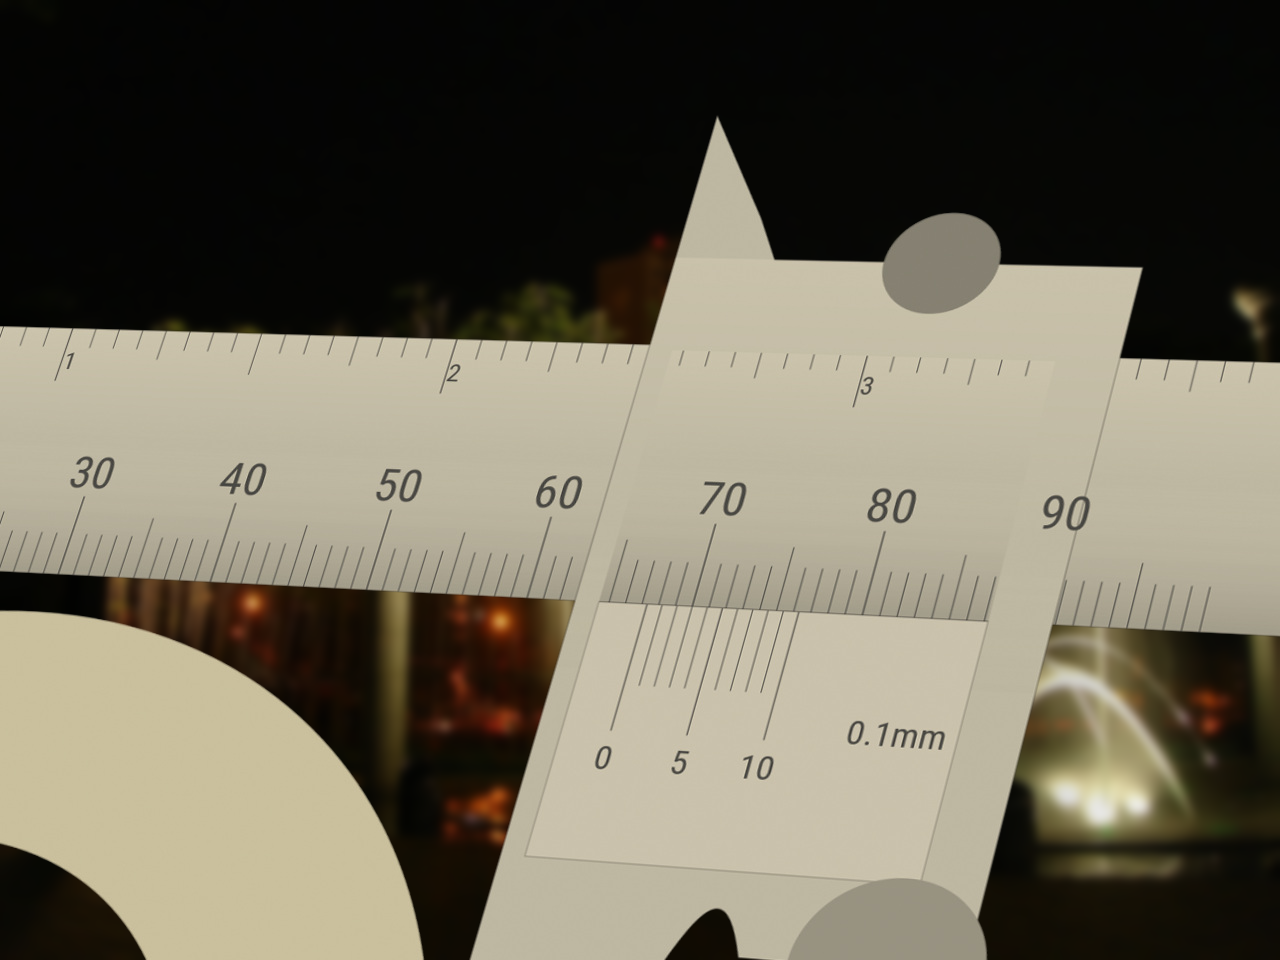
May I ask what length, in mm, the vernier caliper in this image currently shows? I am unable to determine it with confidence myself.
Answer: 67.3 mm
